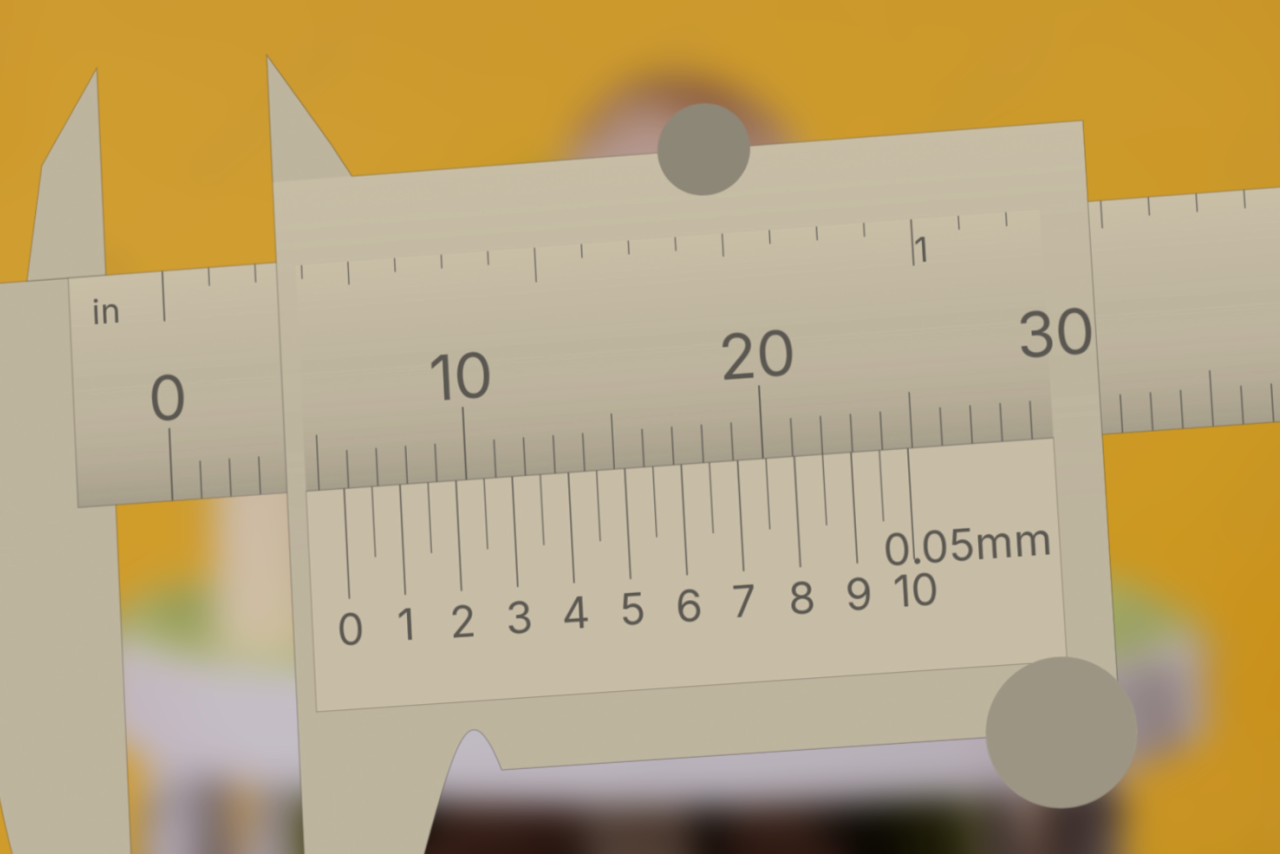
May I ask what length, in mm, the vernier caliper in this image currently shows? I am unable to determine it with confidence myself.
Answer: 5.85 mm
